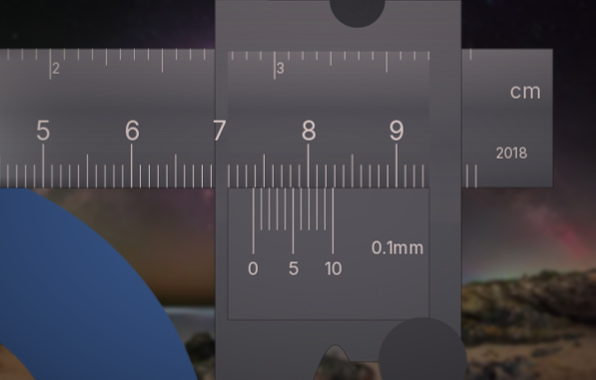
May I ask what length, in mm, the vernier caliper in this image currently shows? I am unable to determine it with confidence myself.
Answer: 73.8 mm
